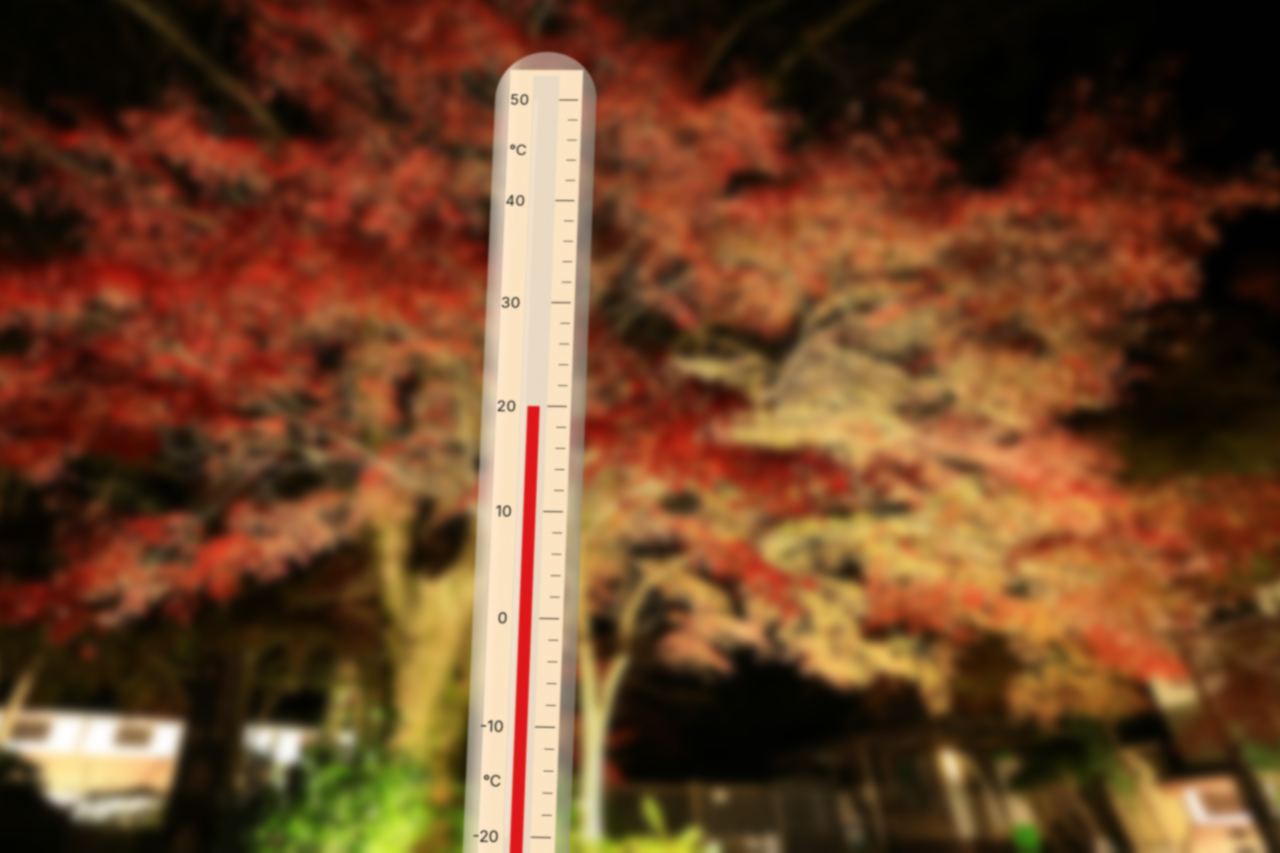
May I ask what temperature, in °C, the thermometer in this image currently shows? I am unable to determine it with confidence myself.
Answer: 20 °C
